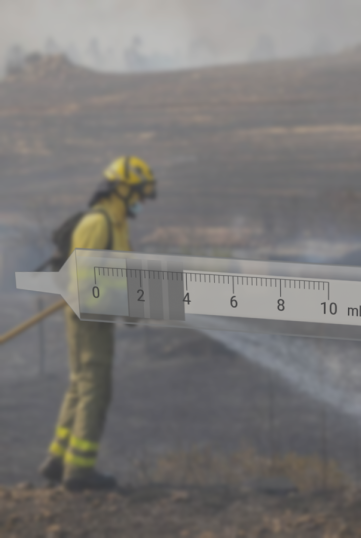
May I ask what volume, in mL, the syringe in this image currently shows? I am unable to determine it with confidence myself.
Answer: 1.4 mL
